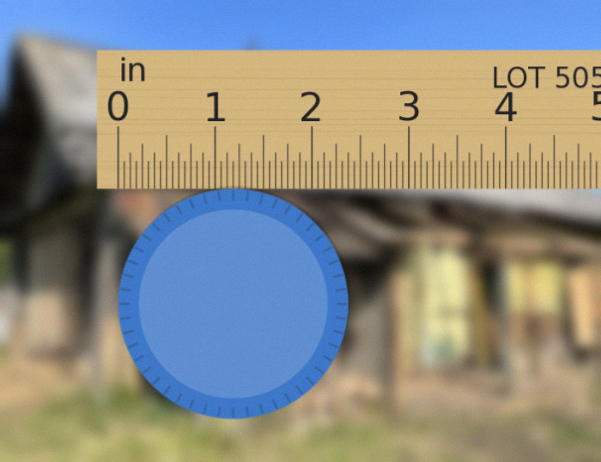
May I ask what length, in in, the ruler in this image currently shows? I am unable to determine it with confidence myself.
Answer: 2.375 in
